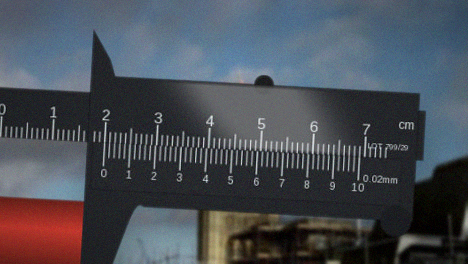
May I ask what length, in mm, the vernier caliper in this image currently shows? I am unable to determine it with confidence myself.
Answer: 20.0 mm
